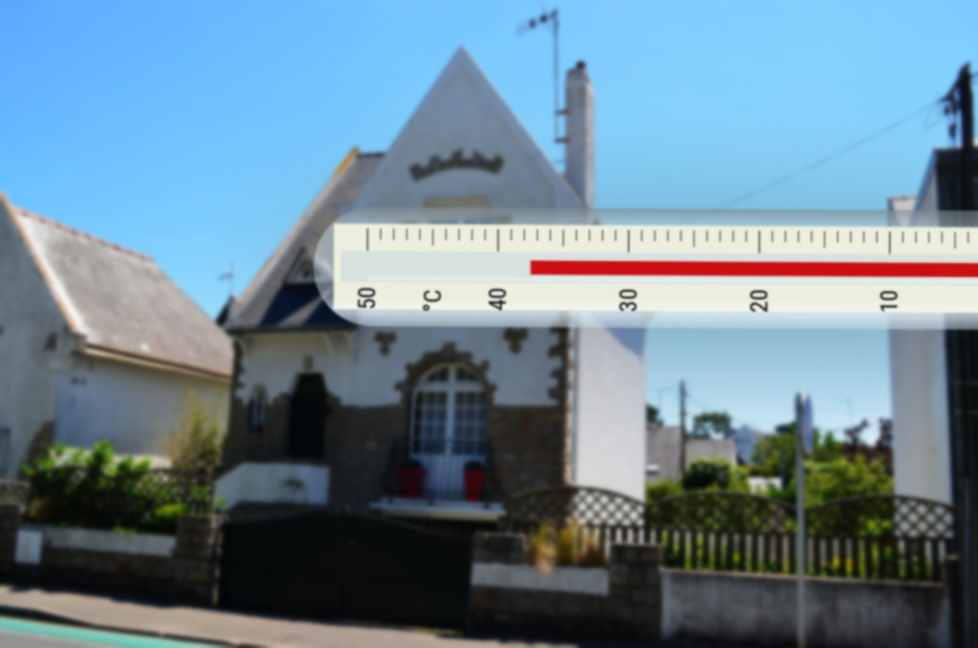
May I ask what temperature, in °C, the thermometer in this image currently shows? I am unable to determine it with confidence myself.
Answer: 37.5 °C
